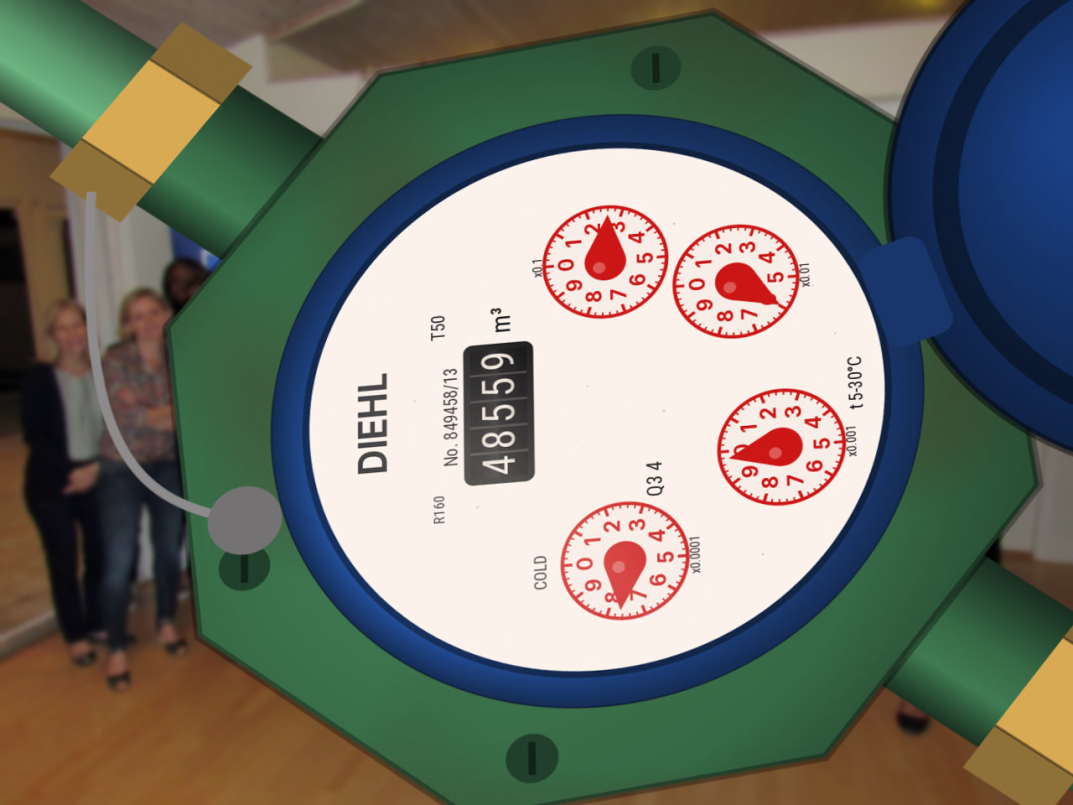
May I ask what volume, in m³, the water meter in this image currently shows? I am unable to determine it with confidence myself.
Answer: 48559.2597 m³
